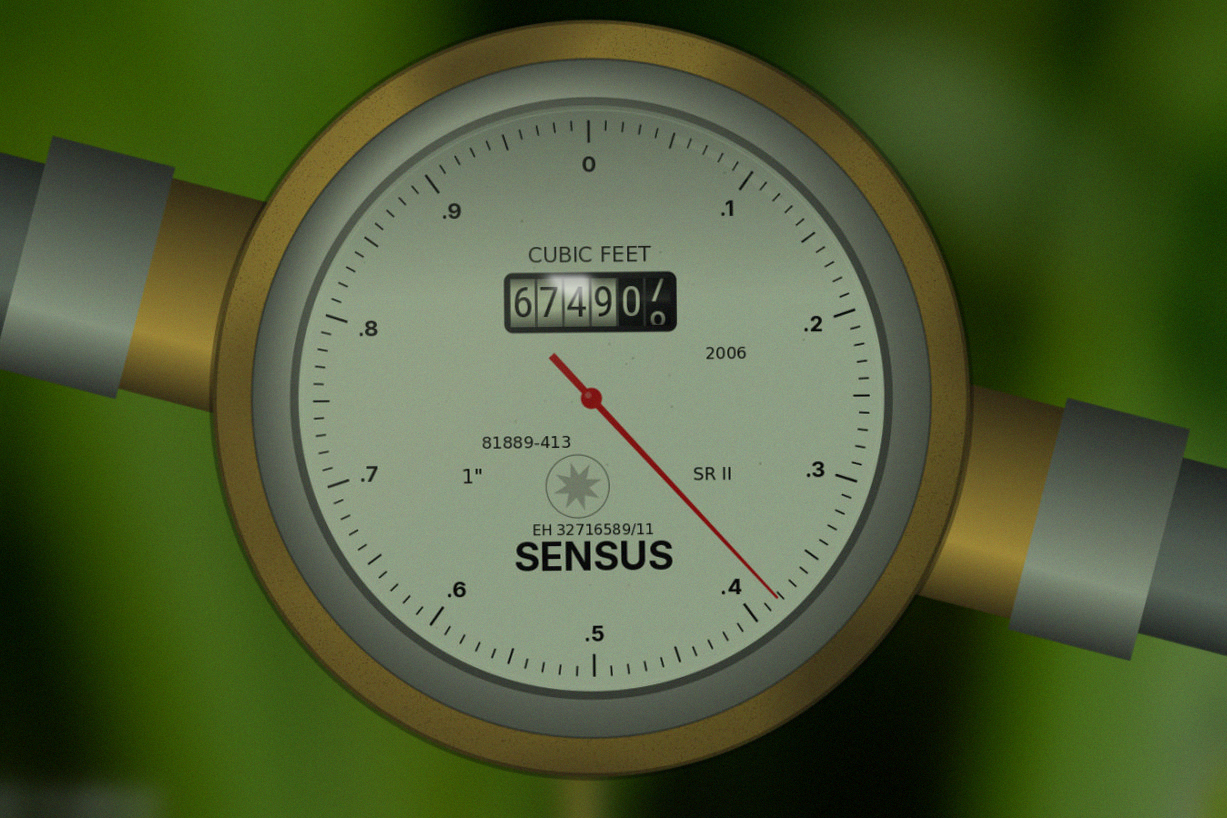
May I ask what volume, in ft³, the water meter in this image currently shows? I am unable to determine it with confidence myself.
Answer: 674907.38 ft³
